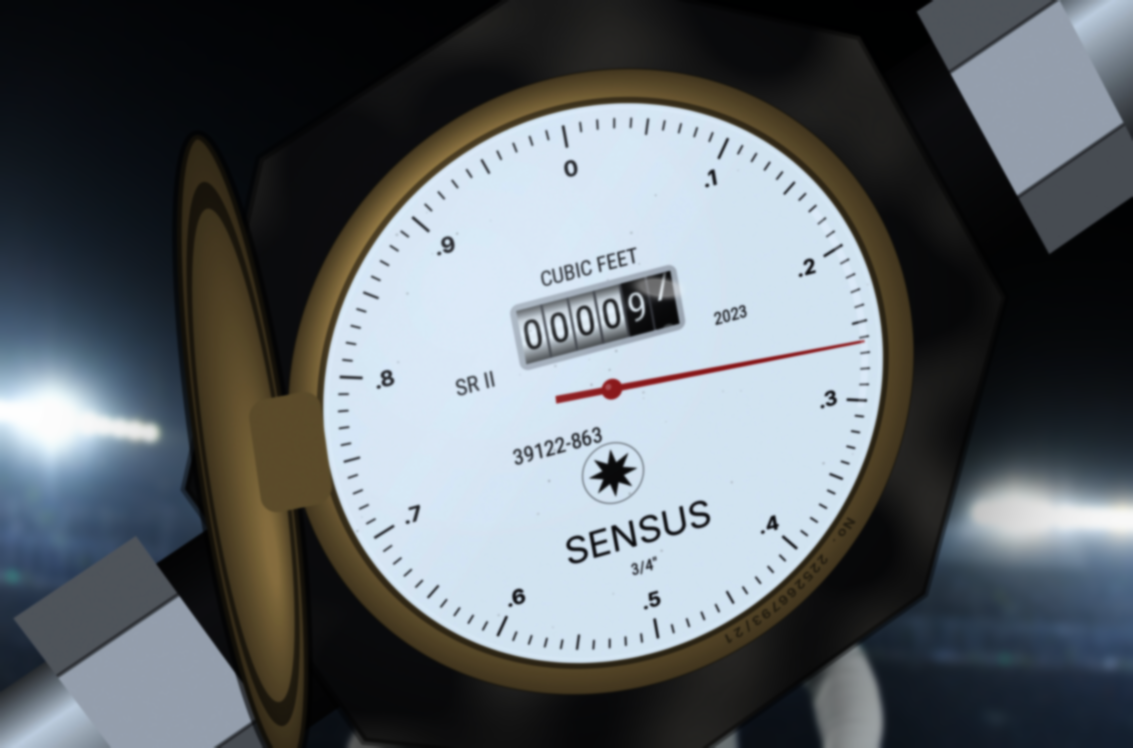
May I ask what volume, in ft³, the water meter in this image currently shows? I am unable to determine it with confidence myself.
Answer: 97.26 ft³
